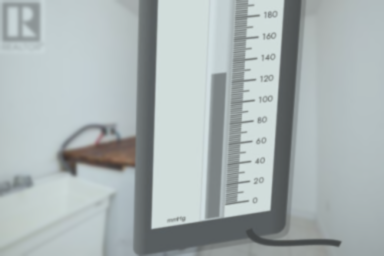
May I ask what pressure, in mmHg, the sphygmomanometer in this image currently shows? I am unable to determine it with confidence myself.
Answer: 130 mmHg
